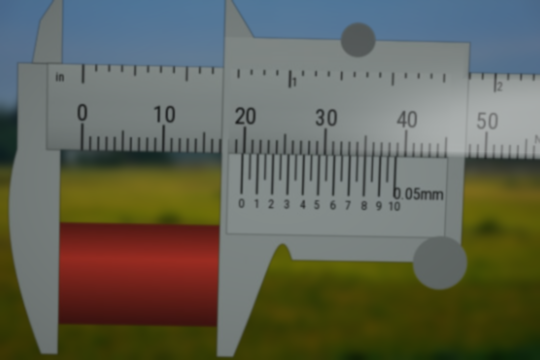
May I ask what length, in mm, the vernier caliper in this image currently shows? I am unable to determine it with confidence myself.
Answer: 19.8 mm
